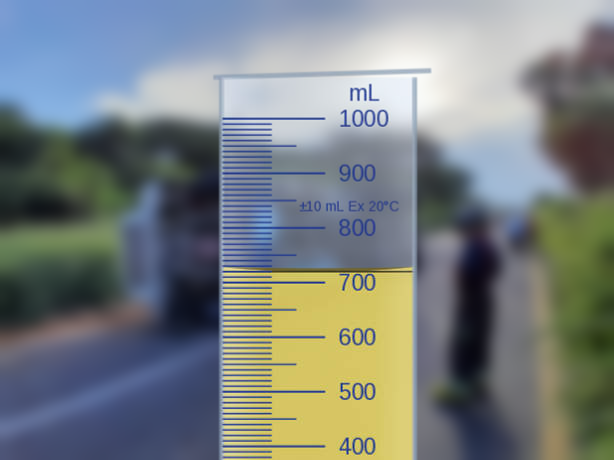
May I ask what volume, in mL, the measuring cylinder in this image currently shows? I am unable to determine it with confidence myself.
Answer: 720 mL
